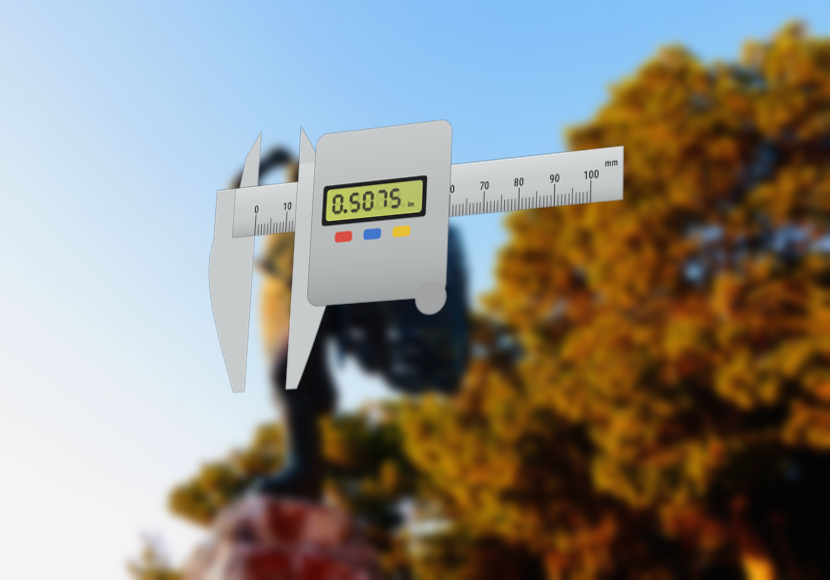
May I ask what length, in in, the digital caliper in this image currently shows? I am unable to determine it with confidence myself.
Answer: 0.5075 in
